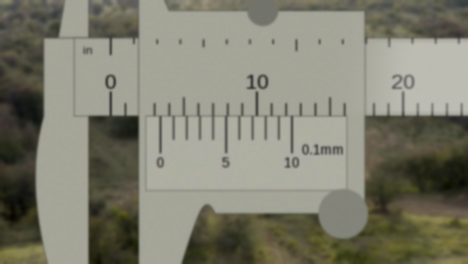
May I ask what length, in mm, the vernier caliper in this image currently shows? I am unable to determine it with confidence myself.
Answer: 3.4 mm
